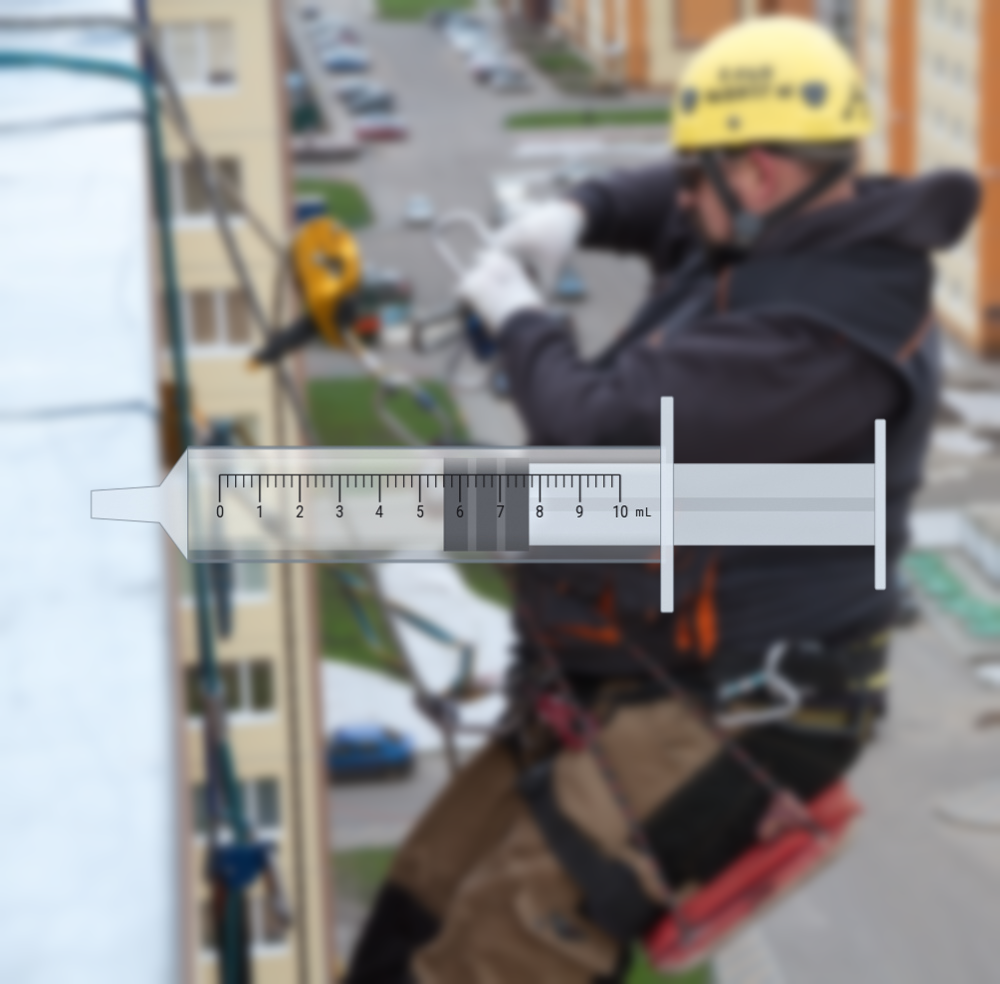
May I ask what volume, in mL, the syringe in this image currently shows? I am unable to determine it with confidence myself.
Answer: 5.6 mL
